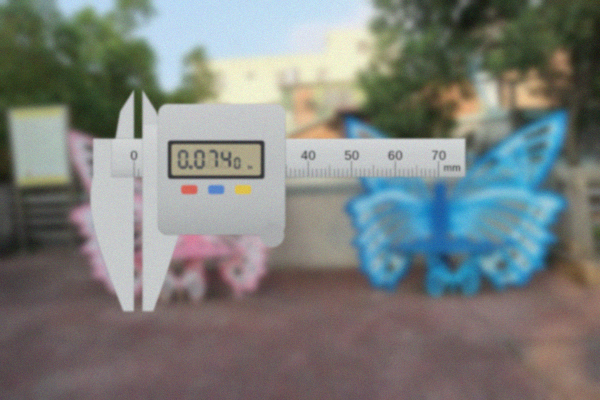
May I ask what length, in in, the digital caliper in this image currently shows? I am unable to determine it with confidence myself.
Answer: 0.0740 in
